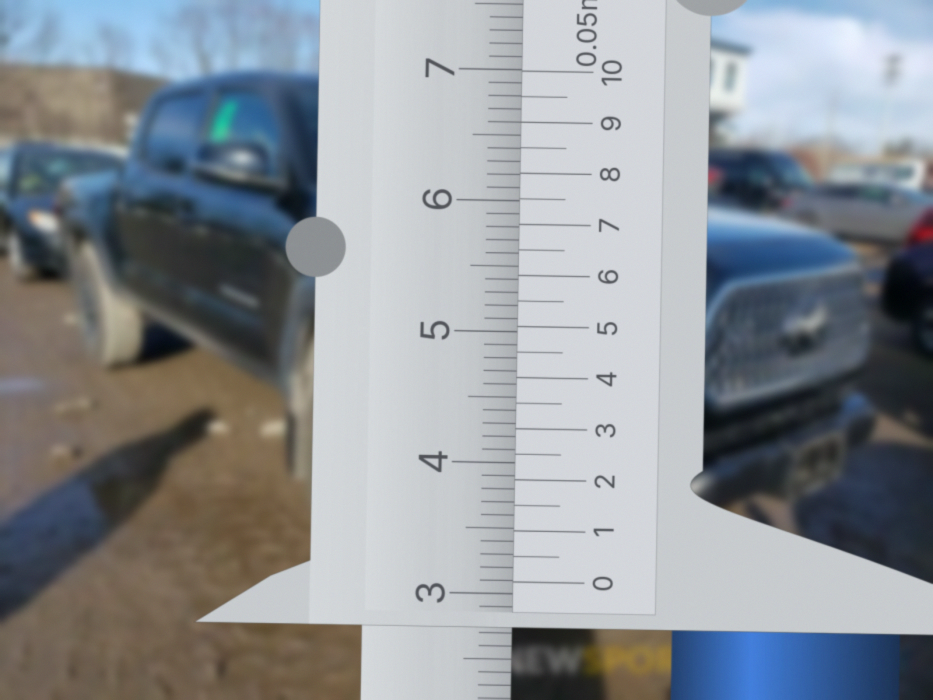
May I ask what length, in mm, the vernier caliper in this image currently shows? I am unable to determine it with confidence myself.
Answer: 30.9 mm
